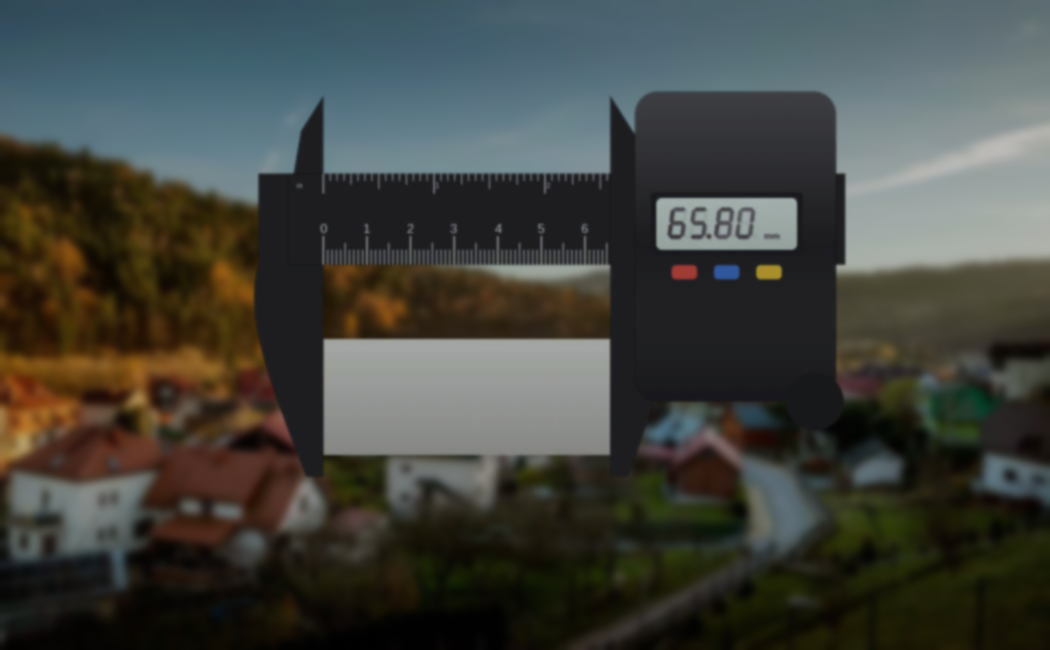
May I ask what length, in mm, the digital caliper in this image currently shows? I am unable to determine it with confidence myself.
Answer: 65.80 mm
